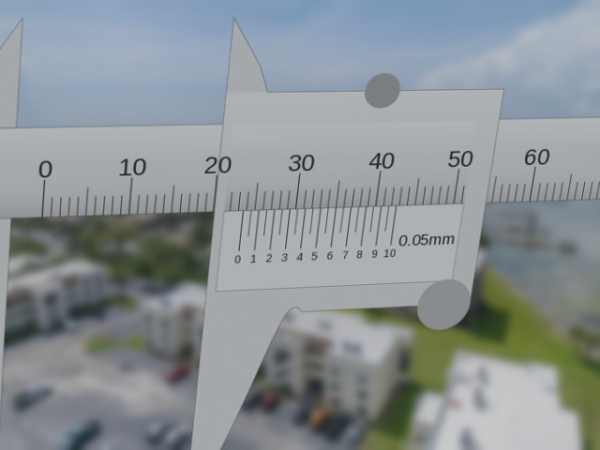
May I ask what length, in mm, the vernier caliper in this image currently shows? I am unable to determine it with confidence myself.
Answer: 23.6 mm
